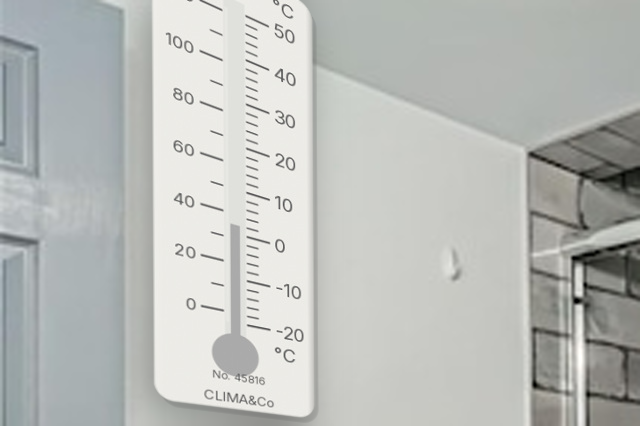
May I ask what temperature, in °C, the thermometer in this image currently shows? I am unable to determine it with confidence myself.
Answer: 2 °C
